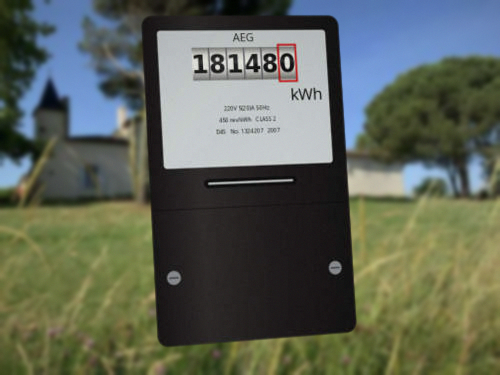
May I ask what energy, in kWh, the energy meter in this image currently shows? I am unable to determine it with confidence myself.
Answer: 18148.0 kWh
